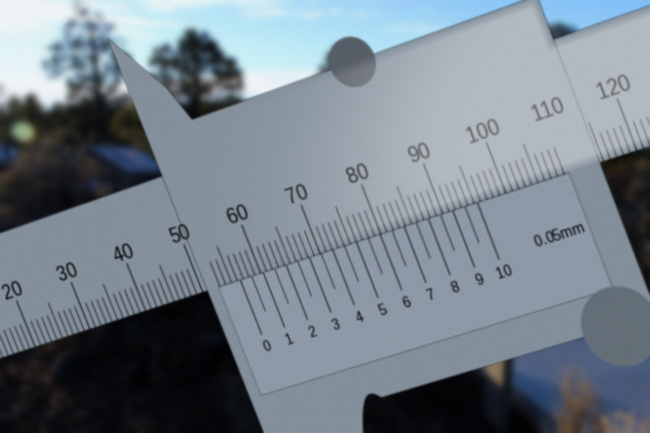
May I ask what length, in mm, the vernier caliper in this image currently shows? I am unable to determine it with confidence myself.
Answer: 56.5 mm
